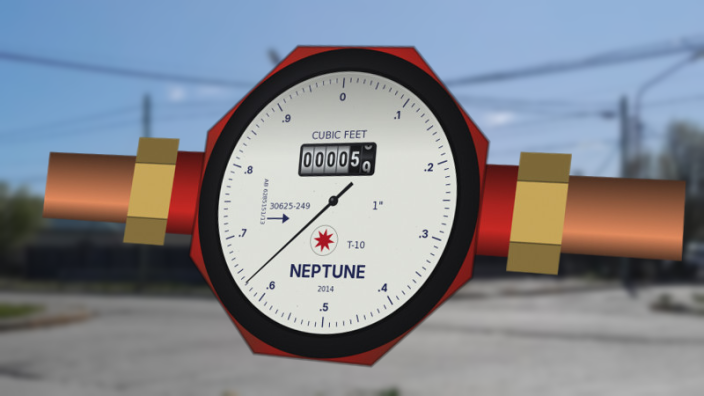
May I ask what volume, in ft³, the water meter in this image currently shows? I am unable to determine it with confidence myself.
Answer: 58.63 ft³
